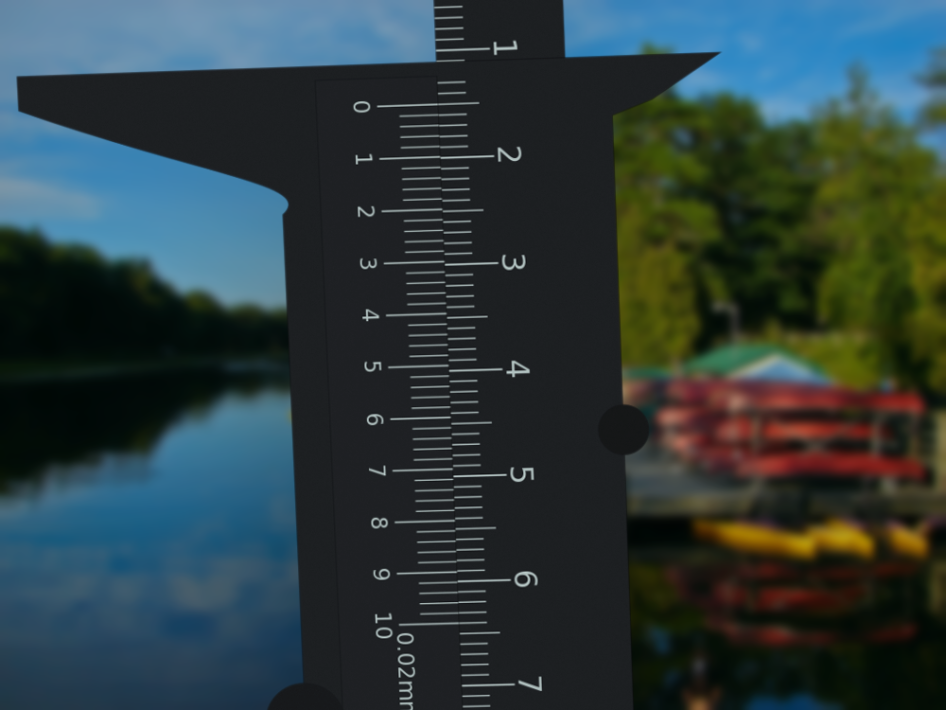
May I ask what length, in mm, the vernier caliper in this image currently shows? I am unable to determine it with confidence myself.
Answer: 15.0 mm
